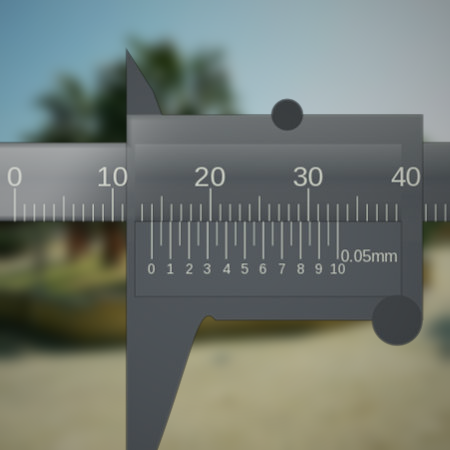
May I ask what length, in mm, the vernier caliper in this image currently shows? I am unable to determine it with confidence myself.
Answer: 14.0 mm
